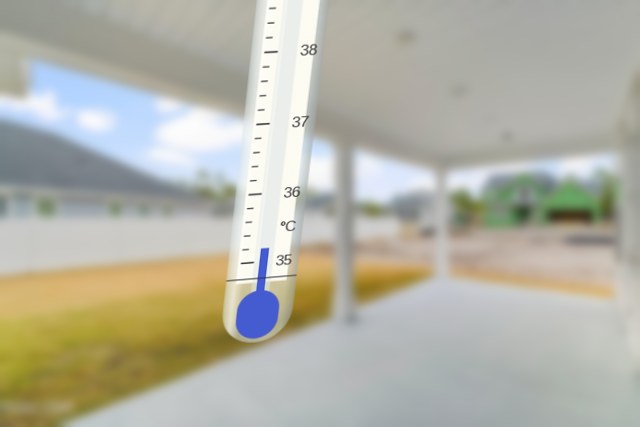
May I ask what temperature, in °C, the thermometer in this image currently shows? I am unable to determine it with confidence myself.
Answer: 35.2 °C
